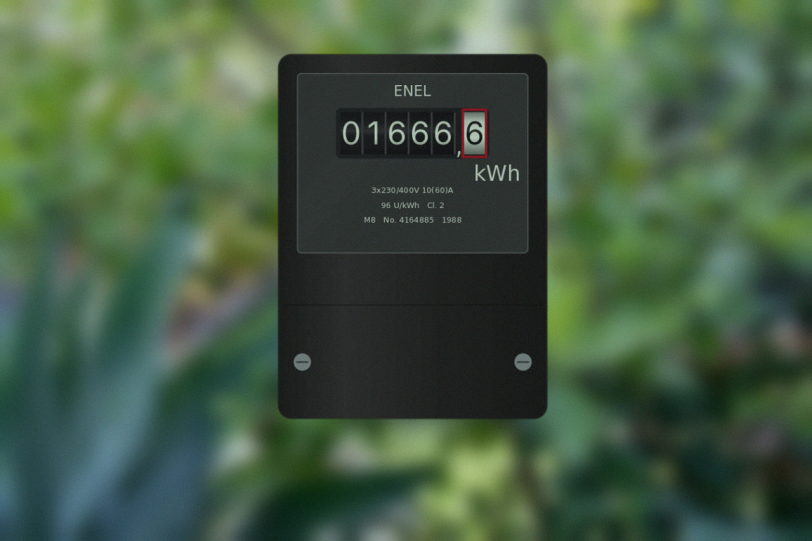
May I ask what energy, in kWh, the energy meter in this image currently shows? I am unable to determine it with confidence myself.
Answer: 1666.6 kWh
